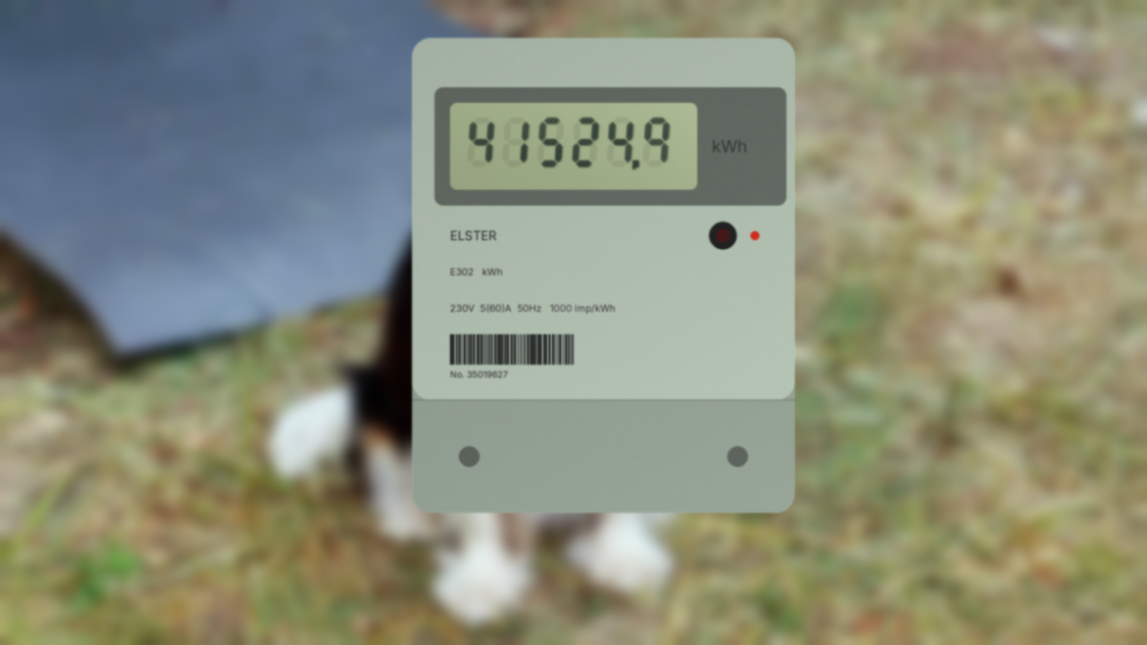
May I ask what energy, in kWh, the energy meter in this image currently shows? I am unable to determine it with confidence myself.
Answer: 41524.9 kWh
